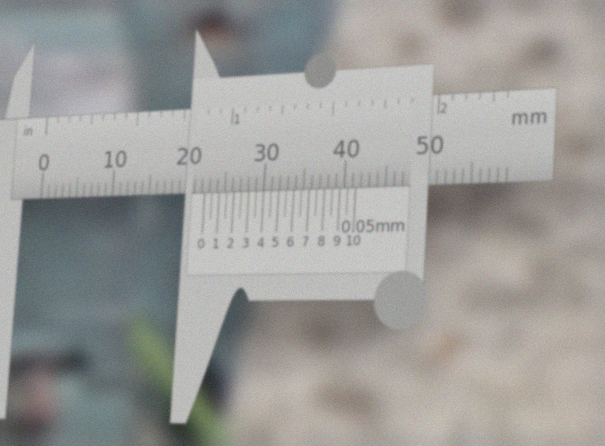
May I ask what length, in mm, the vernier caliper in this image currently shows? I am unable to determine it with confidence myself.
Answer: 22.4 mm
